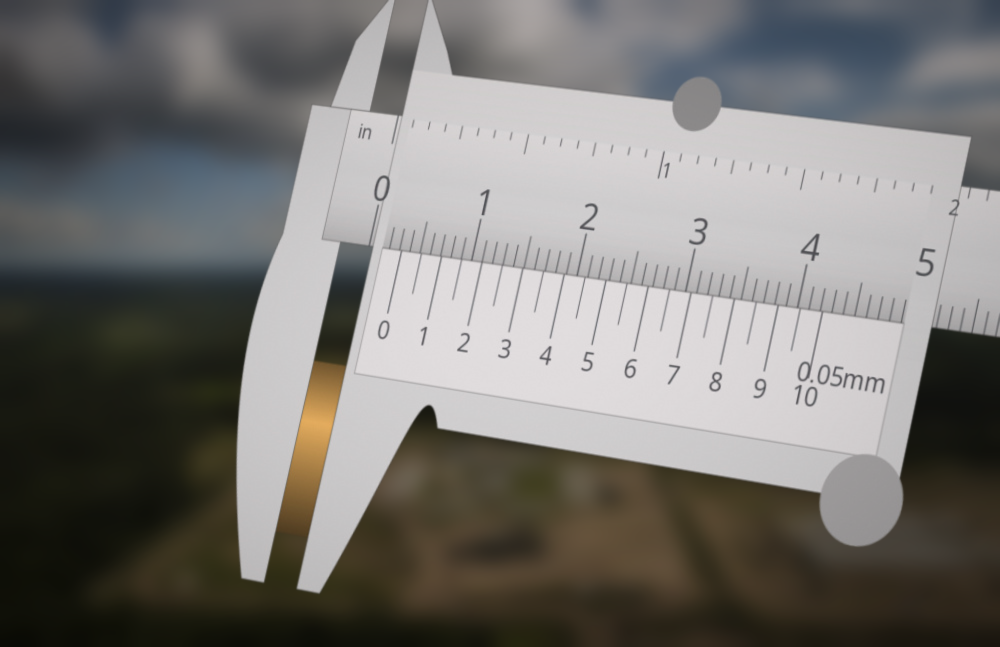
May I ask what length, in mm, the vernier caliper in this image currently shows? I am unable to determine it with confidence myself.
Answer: 3.2 mm
